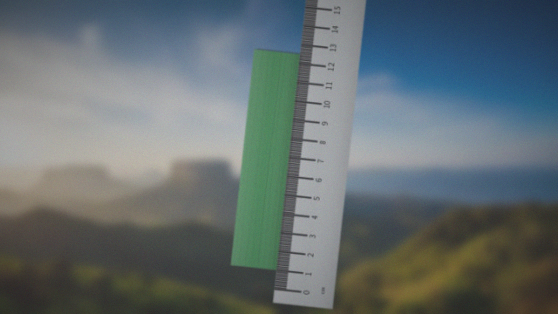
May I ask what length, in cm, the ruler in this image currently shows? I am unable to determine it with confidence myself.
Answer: 11.5 cm
